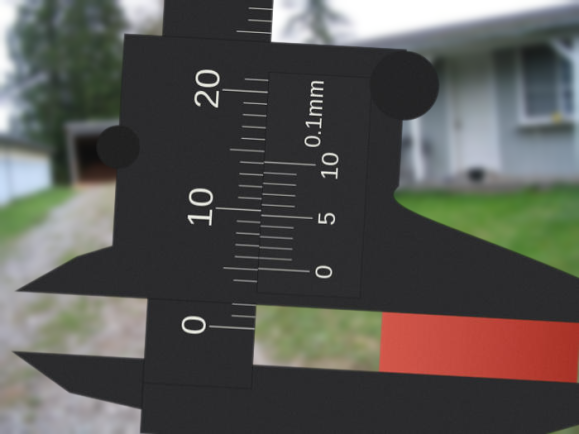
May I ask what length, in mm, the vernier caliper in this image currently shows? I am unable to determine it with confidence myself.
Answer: 5.1 mm
